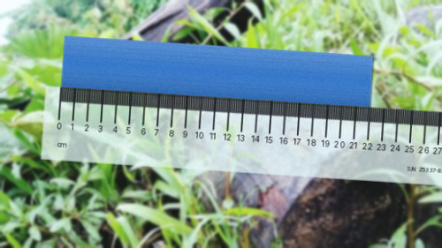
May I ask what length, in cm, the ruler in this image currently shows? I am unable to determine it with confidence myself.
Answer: 22 cm
